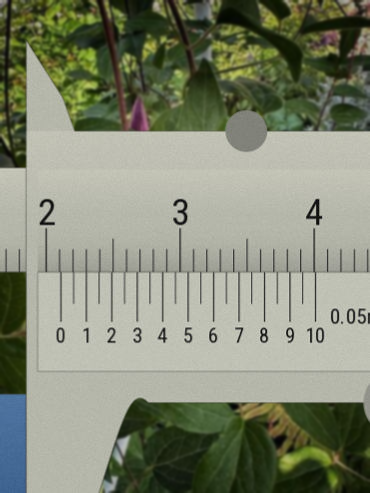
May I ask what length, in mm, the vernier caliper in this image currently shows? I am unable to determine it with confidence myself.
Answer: 21.1 mm
